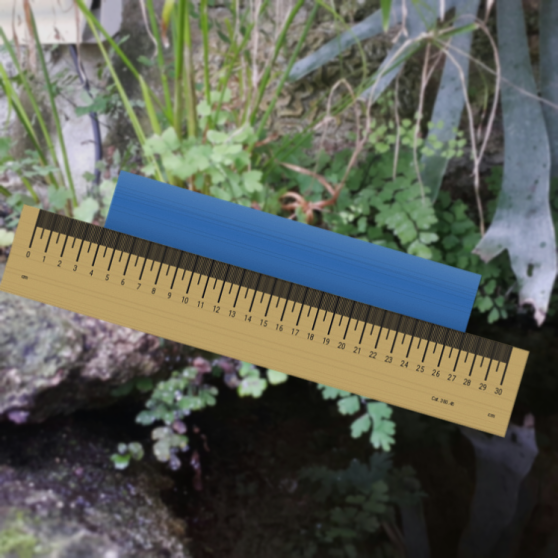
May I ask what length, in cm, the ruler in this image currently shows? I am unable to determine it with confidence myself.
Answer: 23 cm
